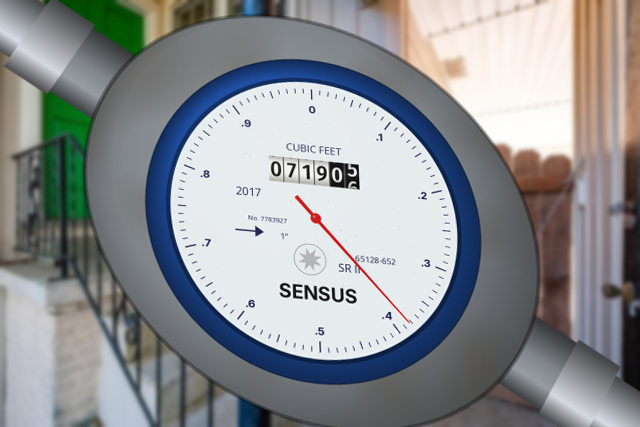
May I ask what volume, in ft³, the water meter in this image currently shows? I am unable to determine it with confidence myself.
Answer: 71905.38 ft³
